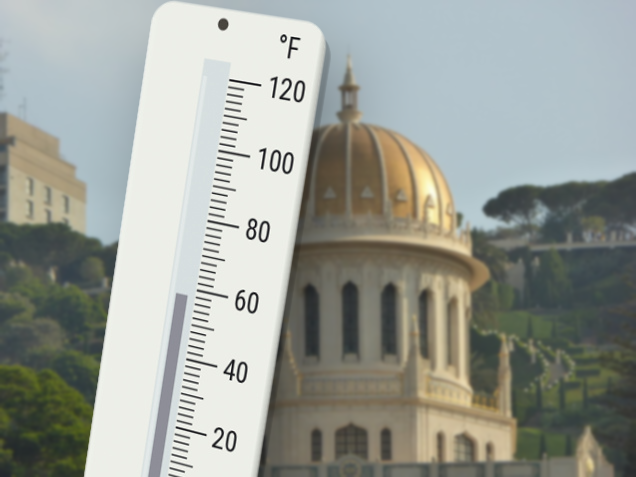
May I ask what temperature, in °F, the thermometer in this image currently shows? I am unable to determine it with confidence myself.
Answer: 58 °F
